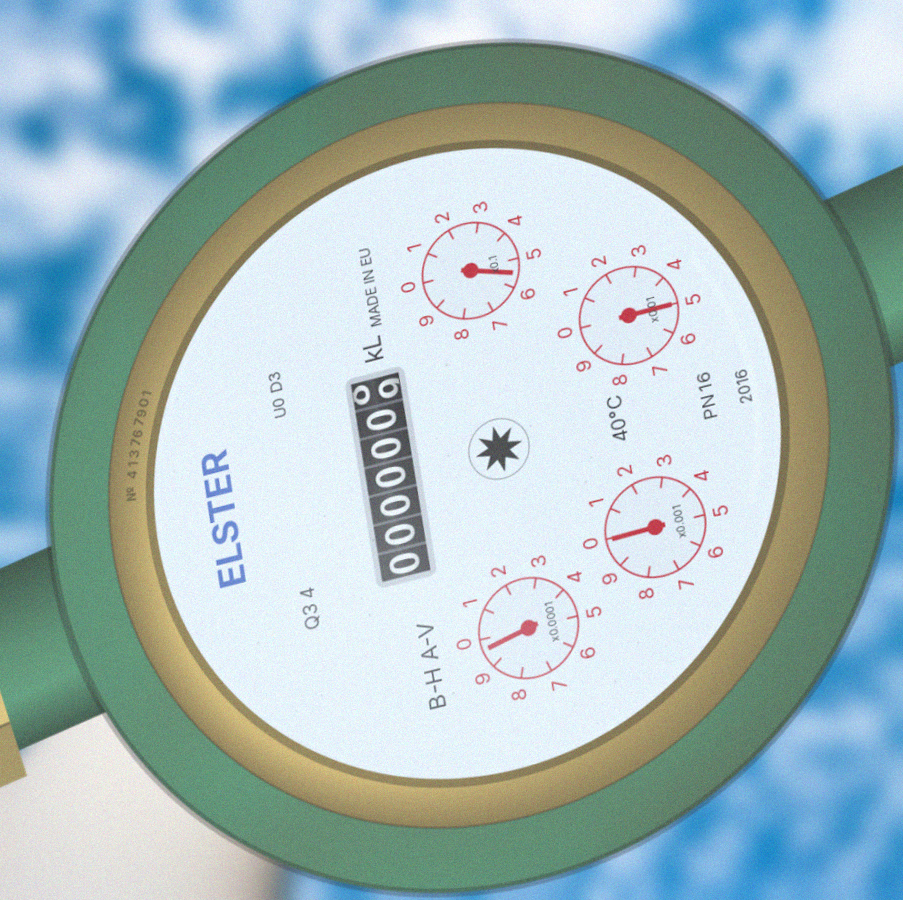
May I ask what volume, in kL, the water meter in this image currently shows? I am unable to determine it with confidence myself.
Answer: 8.5499 kL
